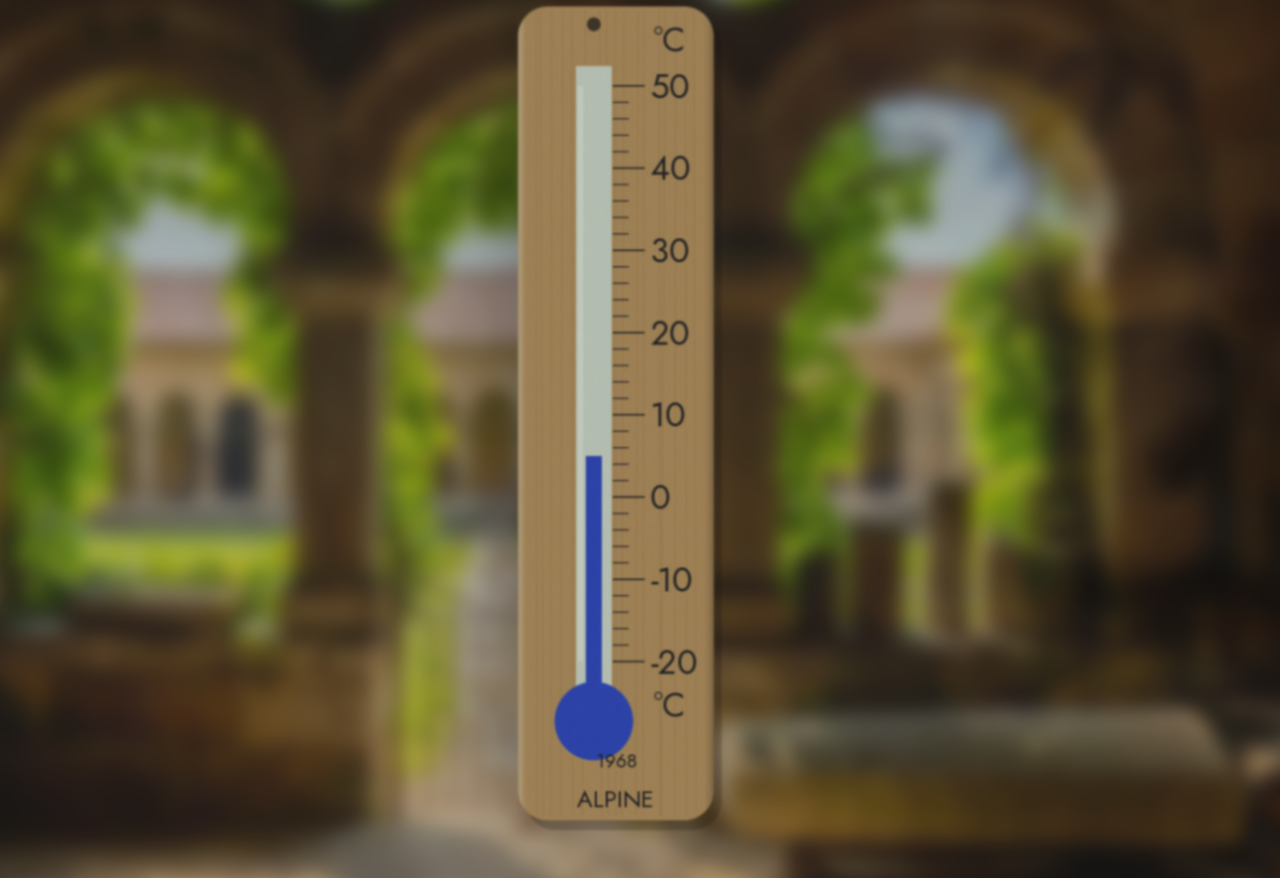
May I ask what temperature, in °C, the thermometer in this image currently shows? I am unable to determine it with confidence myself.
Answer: 5 °C
